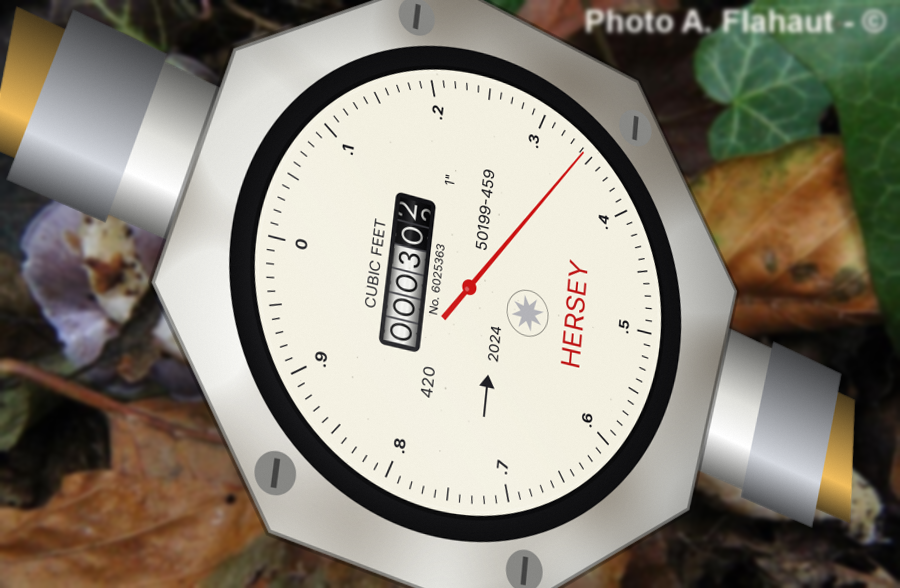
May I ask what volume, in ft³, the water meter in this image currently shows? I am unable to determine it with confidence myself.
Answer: 302.34 ft³
